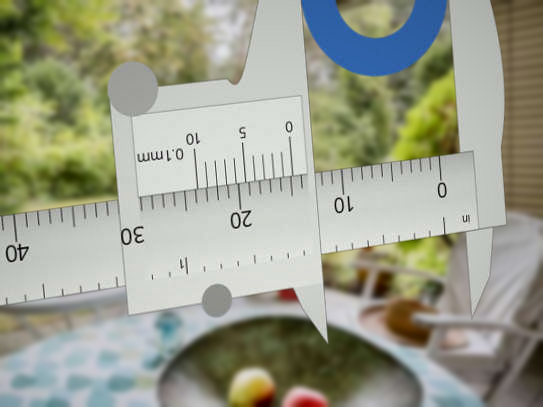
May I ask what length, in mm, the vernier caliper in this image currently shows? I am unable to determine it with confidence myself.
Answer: 14.8 mm
